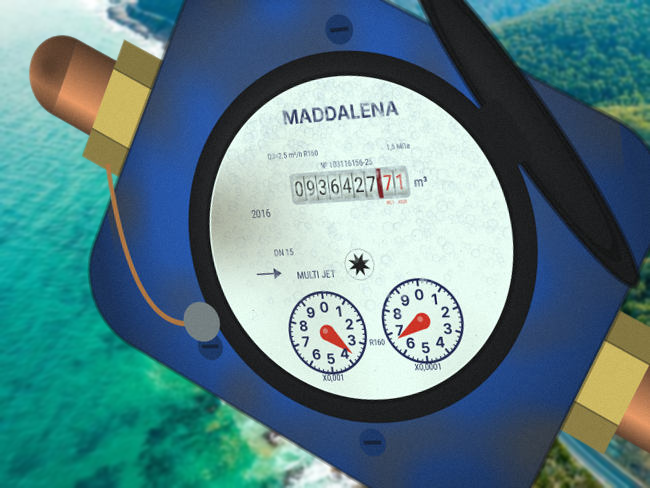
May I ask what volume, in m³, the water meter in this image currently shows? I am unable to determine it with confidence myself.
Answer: 936427.7136 m³
